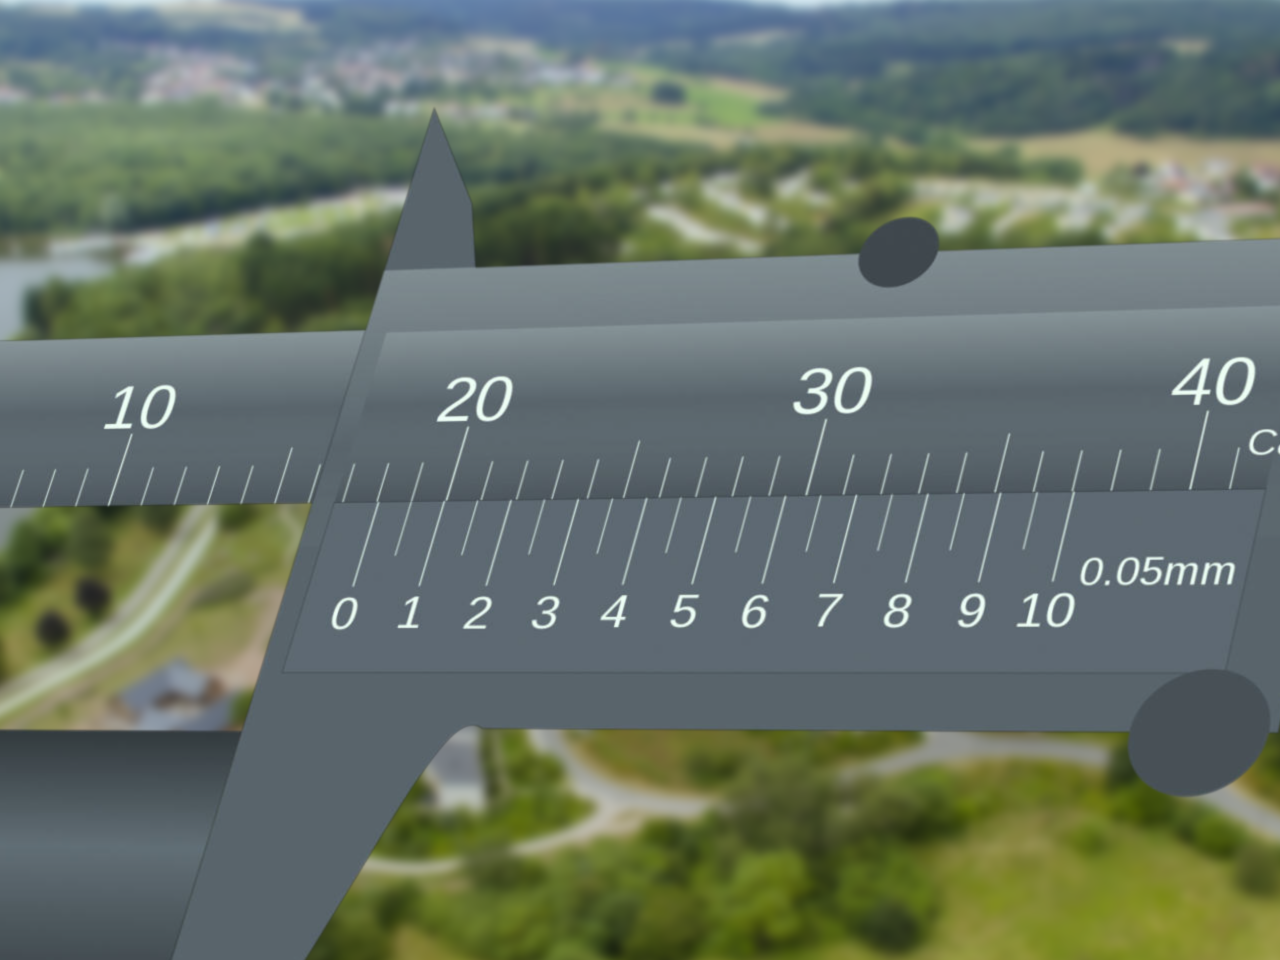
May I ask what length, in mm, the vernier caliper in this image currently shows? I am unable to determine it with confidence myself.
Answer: 18.05 mm
